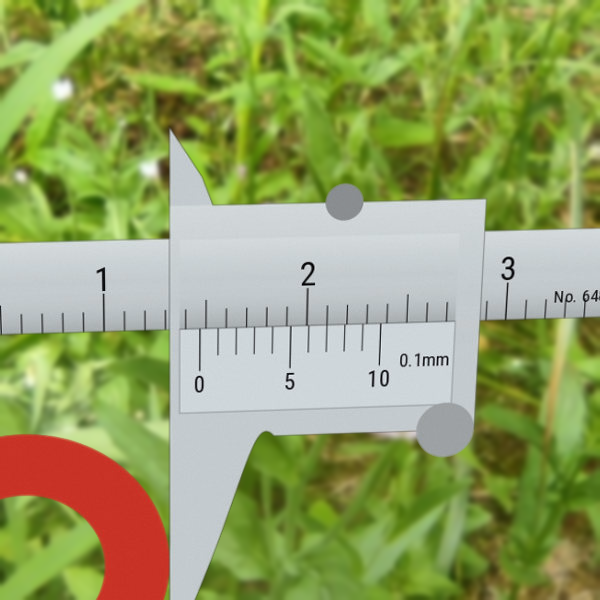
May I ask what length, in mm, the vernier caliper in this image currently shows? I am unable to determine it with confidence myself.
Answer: 14.7 mm
